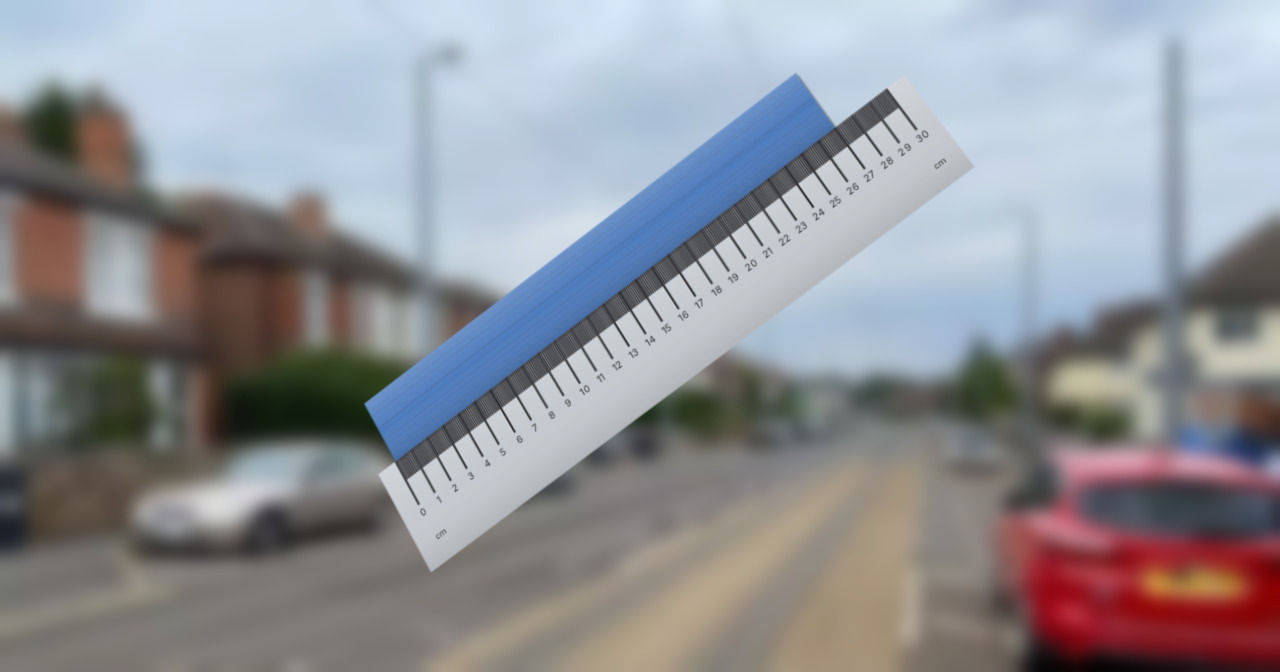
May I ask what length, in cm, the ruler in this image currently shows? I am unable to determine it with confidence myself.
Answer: 27 cm
